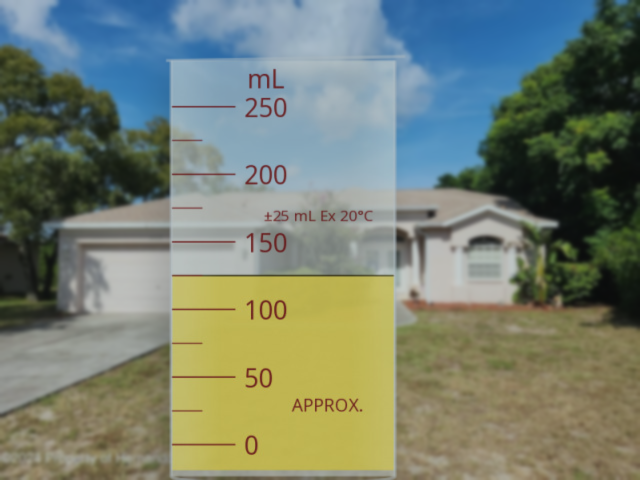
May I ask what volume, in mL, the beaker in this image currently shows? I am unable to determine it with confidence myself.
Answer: 125 mL
